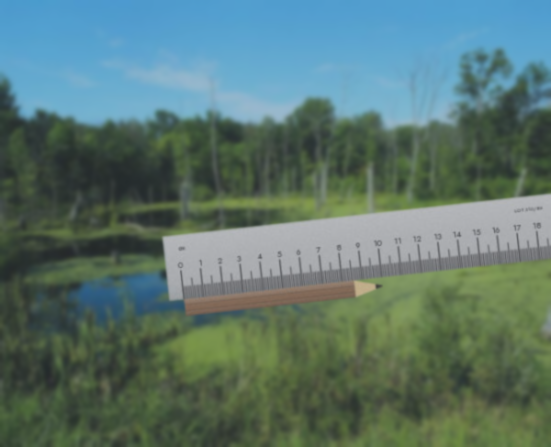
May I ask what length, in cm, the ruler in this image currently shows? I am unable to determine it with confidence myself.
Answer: 10 cm
